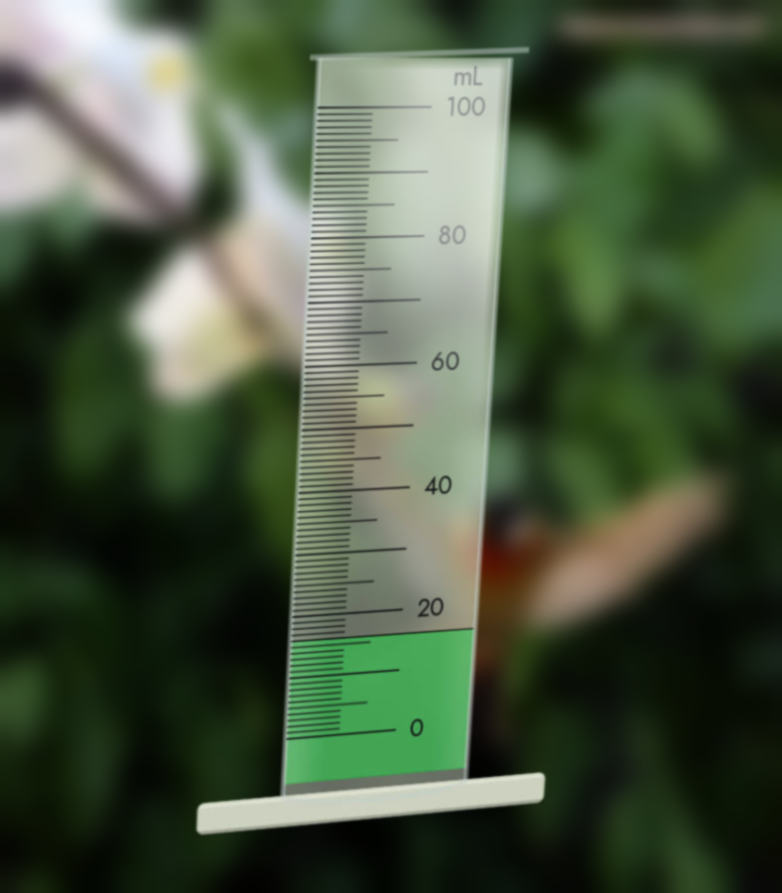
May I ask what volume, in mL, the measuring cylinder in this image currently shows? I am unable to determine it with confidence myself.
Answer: 16 mL
